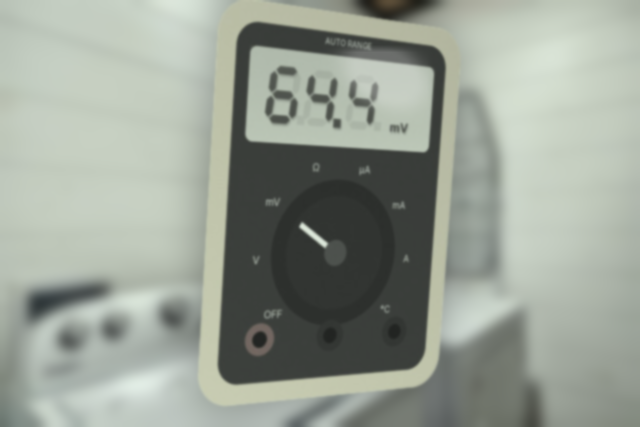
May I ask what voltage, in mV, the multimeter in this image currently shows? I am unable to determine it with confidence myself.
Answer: 64.4 mV
